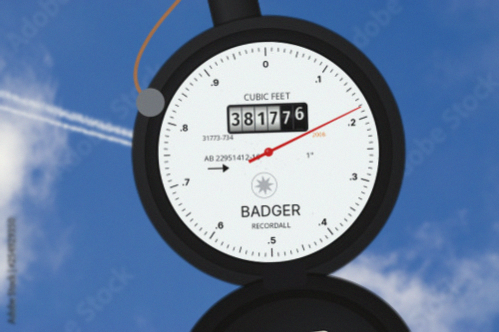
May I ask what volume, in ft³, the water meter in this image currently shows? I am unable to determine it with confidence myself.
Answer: 381776.18 ft³
